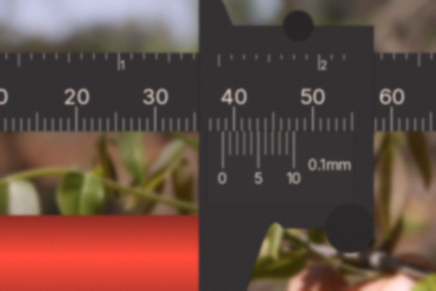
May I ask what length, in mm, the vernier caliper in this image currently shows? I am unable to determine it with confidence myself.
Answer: 38.6 mm
